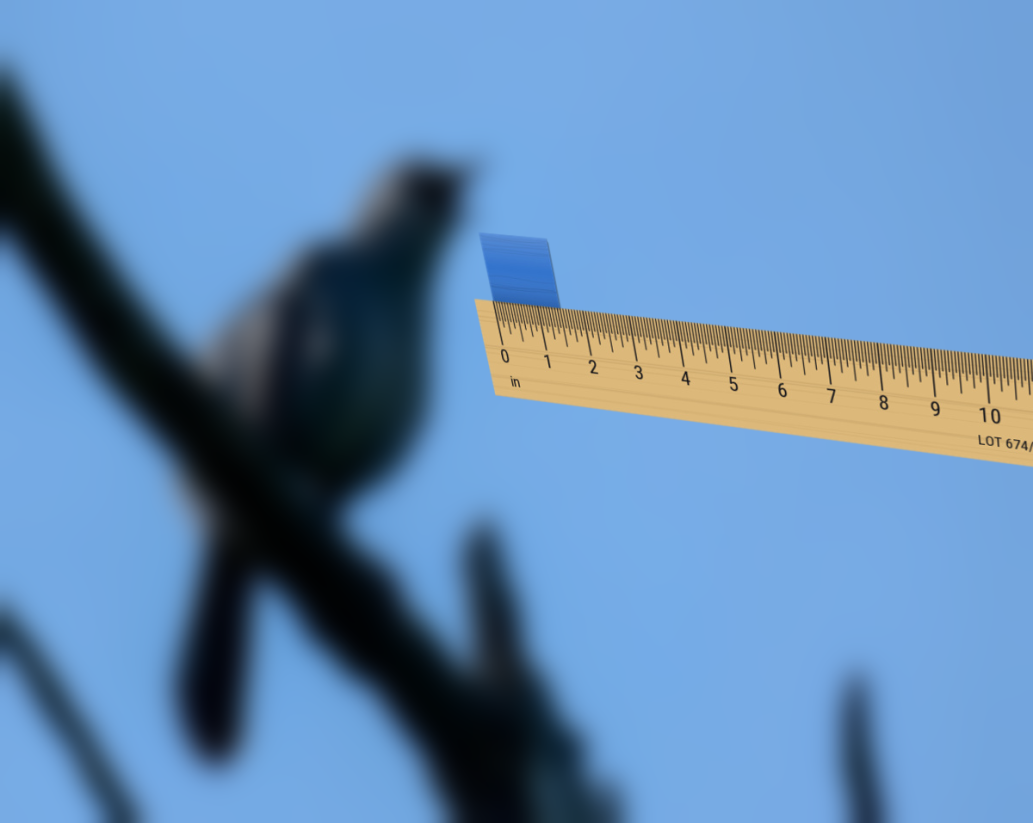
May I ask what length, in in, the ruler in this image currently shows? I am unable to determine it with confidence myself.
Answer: 1.5 in
